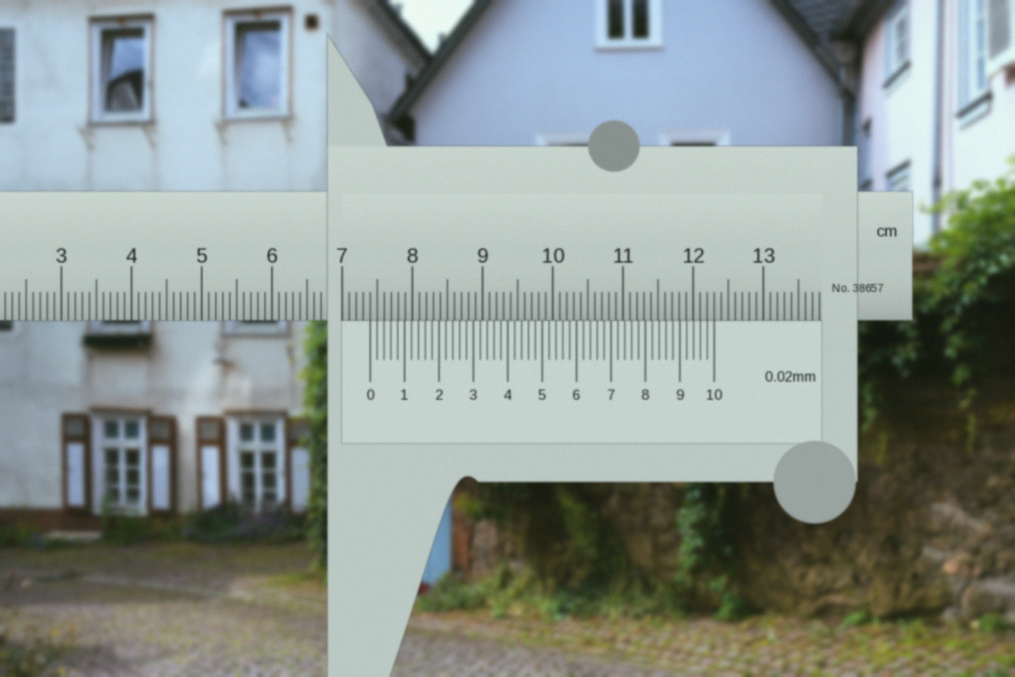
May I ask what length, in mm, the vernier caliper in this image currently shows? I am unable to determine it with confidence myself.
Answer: 74.0 mm
